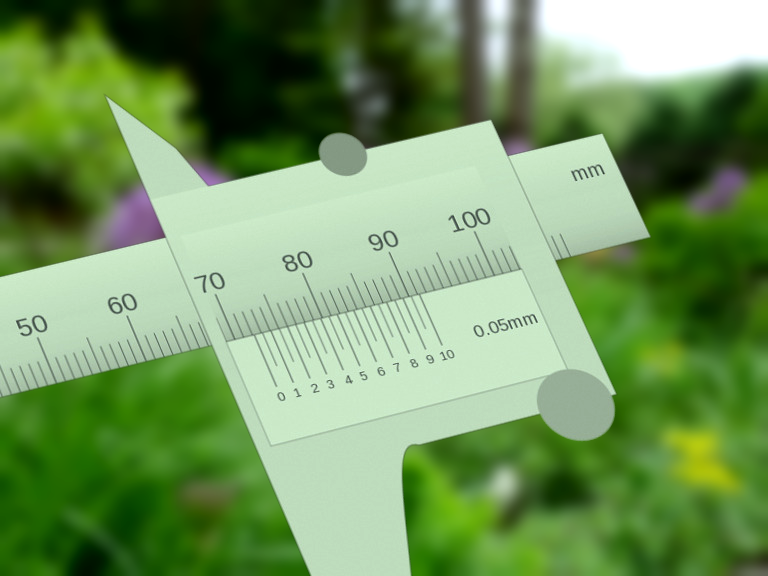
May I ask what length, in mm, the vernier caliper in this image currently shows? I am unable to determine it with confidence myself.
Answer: 72.2 mm
